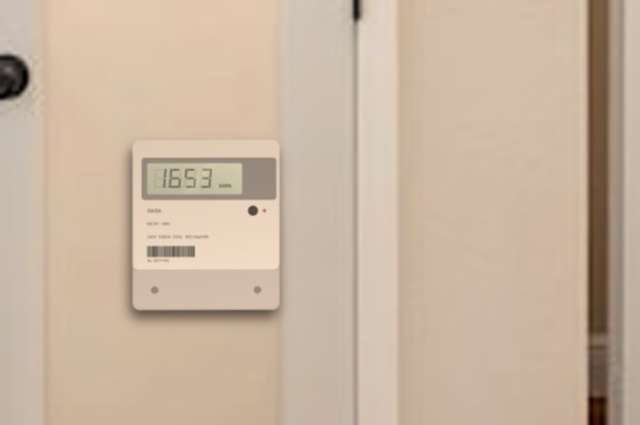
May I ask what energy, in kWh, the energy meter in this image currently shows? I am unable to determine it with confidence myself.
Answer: 1653 kWh
